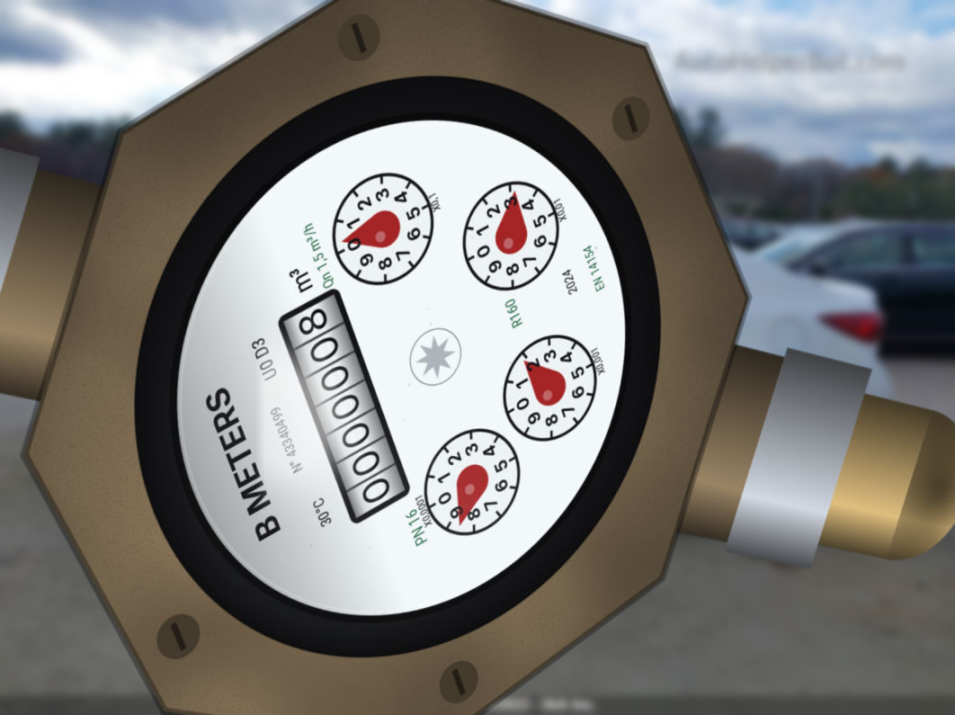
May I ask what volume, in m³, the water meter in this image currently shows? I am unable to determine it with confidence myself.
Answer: 8.0318 m³
